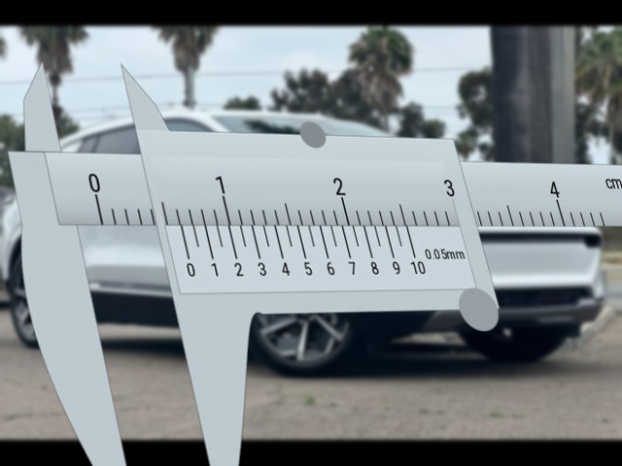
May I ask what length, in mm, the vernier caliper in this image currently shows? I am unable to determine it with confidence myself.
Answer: 6.1 mm
